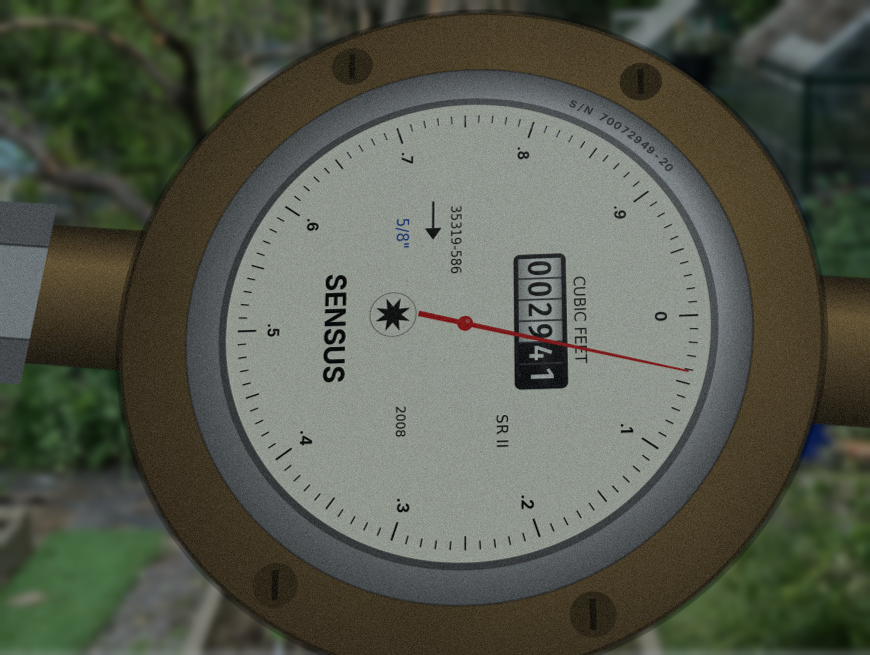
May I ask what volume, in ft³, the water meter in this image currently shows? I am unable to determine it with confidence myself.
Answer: 2941.04 ft³
